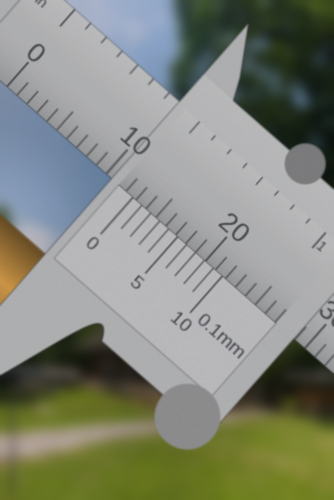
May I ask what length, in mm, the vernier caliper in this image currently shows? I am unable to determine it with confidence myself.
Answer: 12.7 mm
